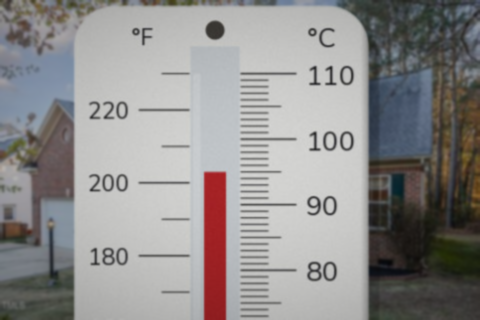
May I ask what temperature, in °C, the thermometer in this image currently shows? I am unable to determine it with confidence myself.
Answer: 95 °C
